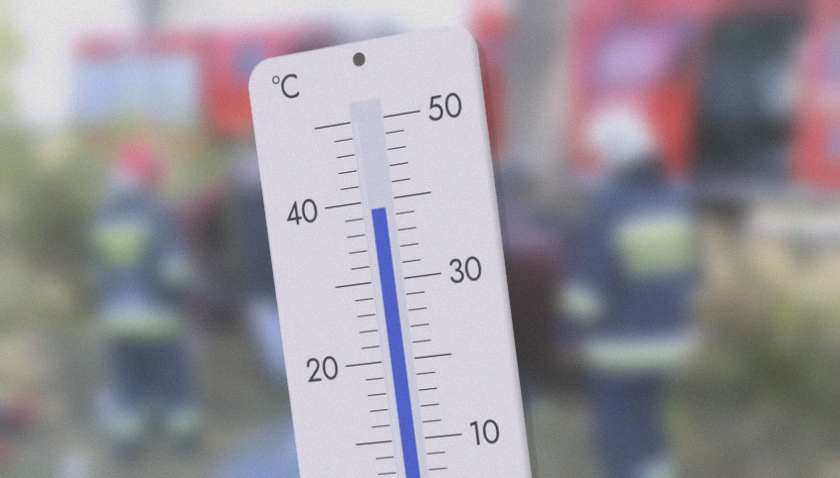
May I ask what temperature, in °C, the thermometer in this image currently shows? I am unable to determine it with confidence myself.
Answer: 39 °C
